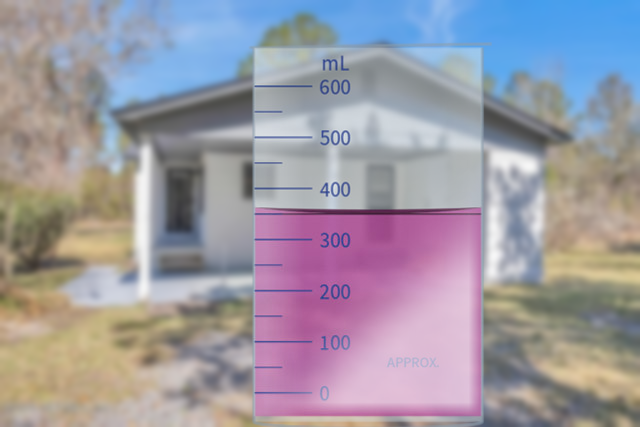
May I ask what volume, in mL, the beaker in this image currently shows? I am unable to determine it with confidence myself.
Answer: 350 mL
